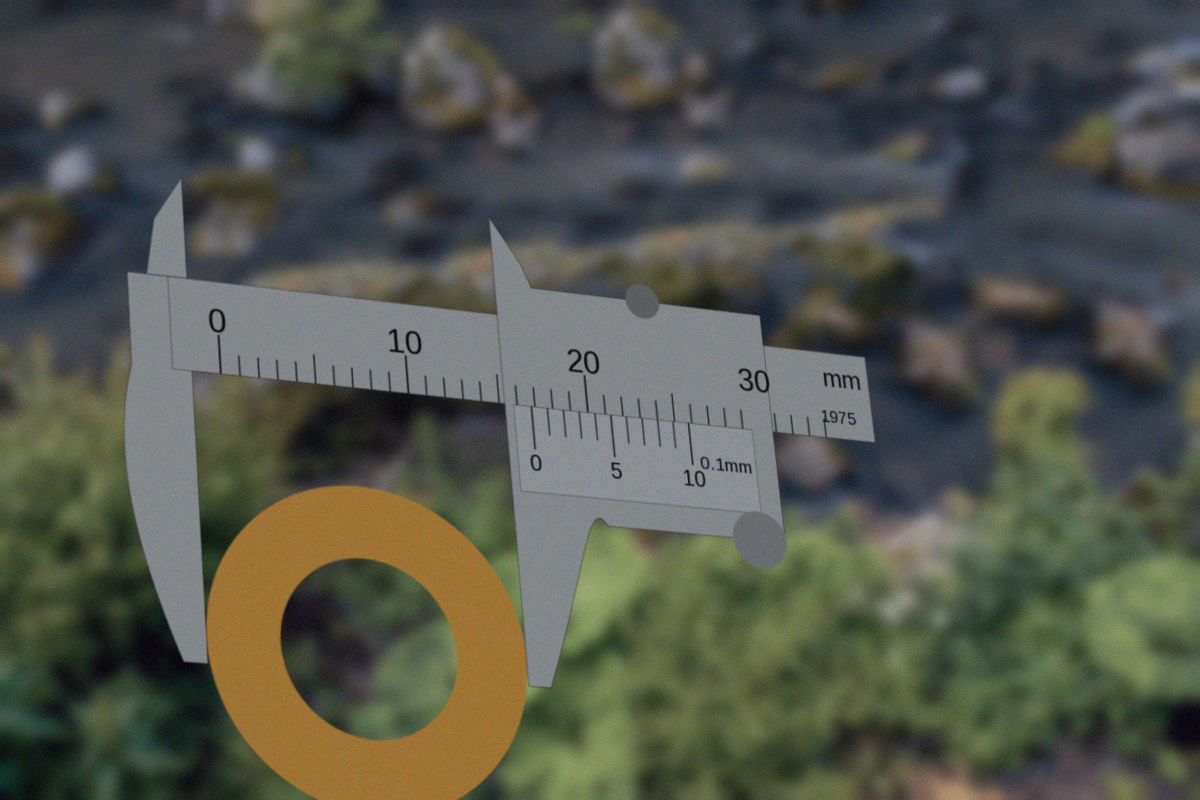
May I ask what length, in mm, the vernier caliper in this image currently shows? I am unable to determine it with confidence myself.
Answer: 16.8 mm
